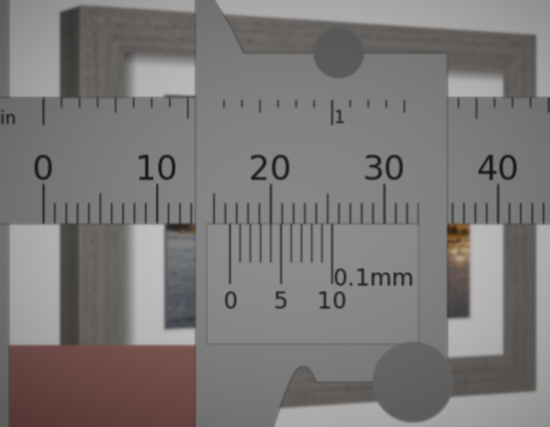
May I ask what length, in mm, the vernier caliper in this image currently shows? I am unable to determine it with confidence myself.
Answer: 16.4 mm
